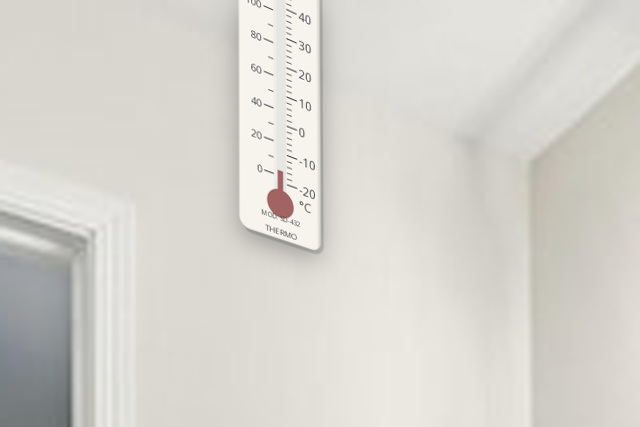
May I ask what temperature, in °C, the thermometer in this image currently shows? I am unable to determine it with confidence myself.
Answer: -16 °C
